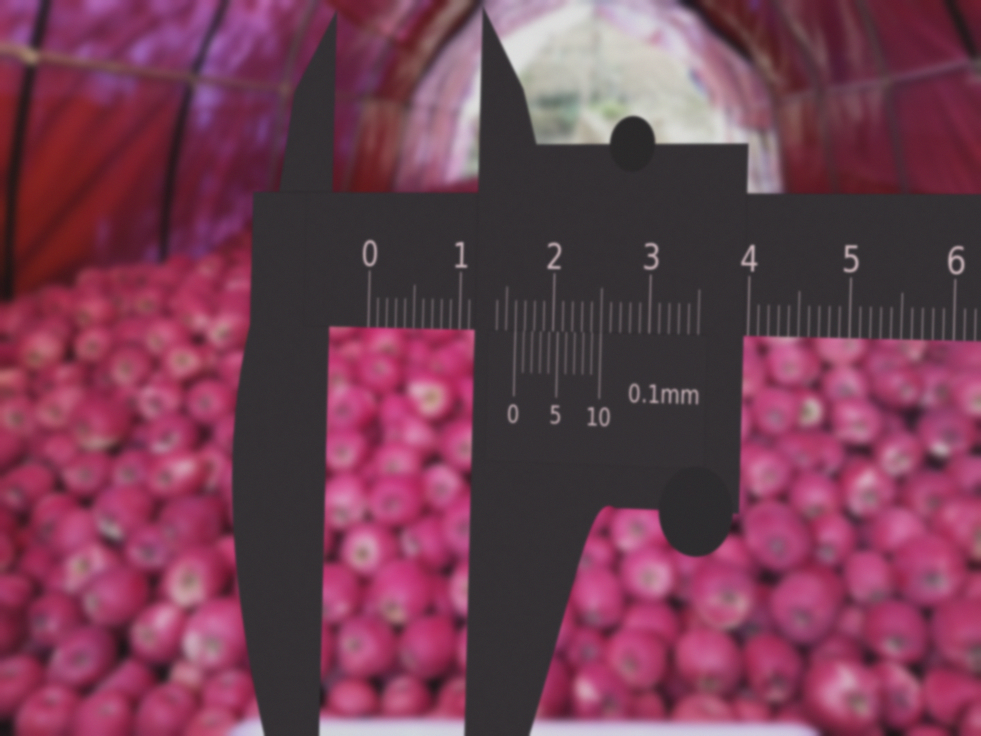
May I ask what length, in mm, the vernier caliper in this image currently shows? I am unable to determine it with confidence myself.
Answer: 16.0 mm
